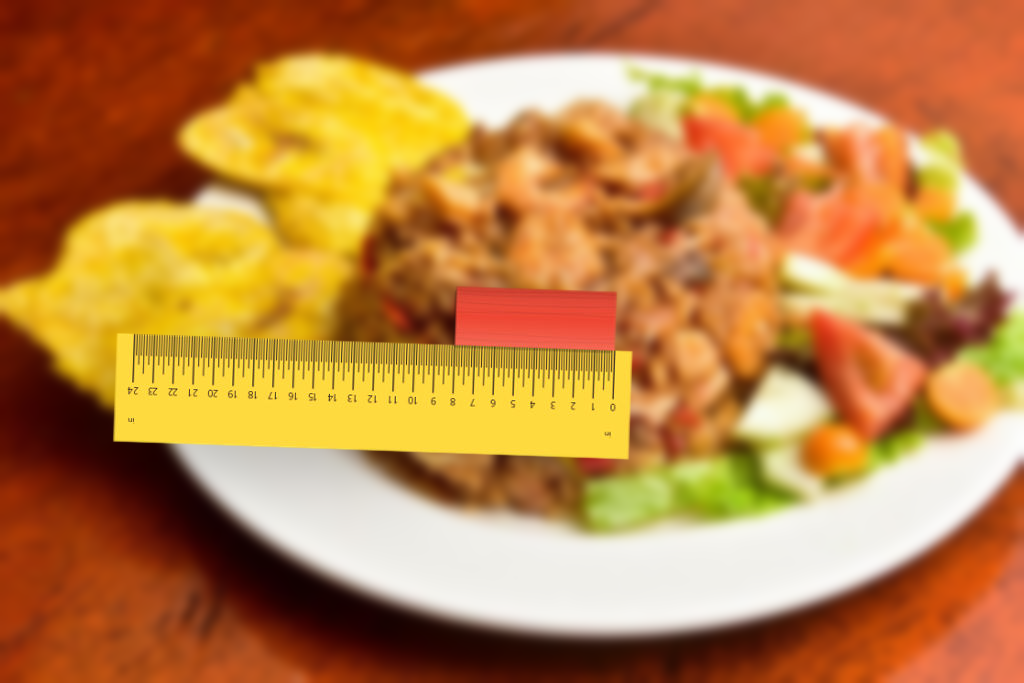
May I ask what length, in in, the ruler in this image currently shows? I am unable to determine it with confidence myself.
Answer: 8 in
